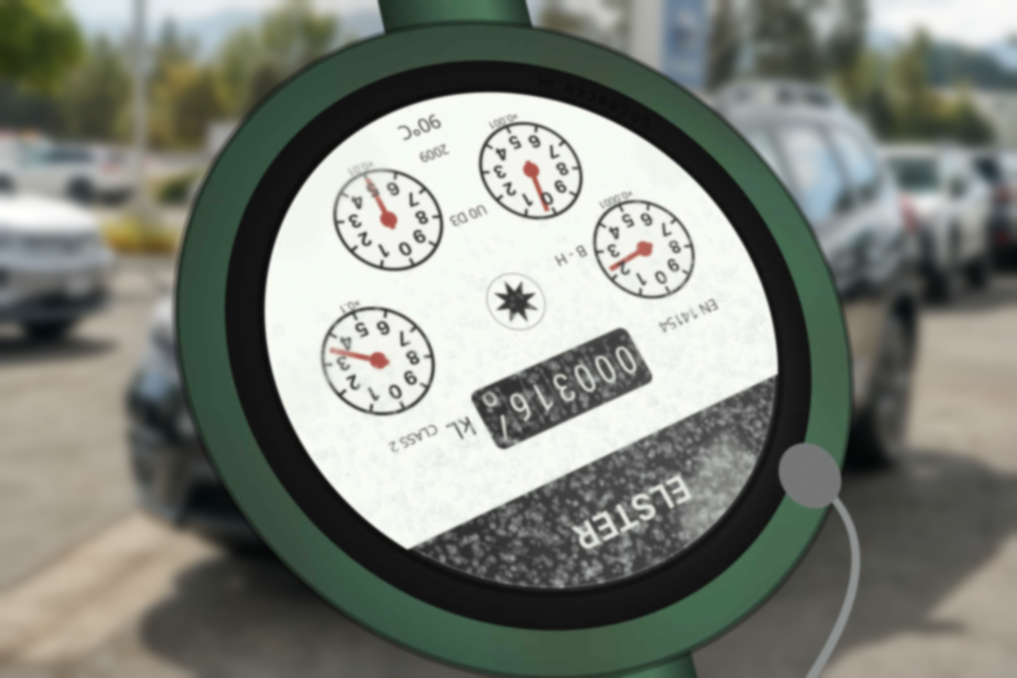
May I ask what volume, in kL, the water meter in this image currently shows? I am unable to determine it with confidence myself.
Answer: 3167.3502 kL
